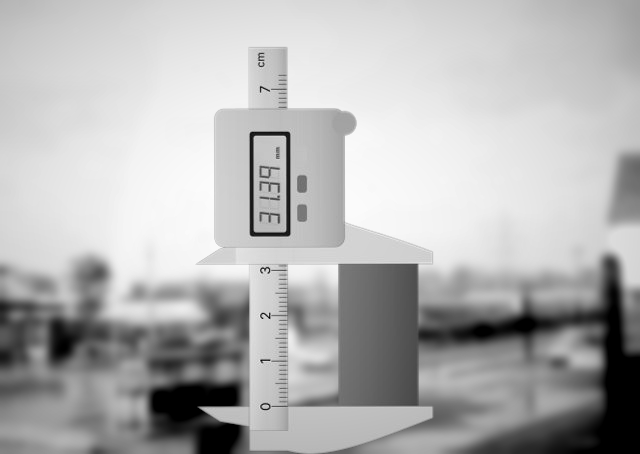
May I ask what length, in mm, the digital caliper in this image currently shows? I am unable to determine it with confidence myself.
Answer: 31.39 mm
